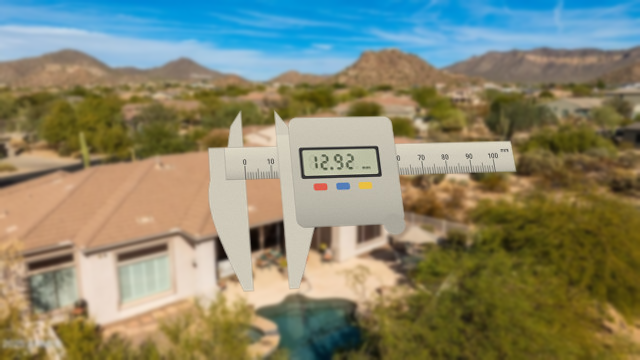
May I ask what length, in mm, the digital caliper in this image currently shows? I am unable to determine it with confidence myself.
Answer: 12.92 mm
